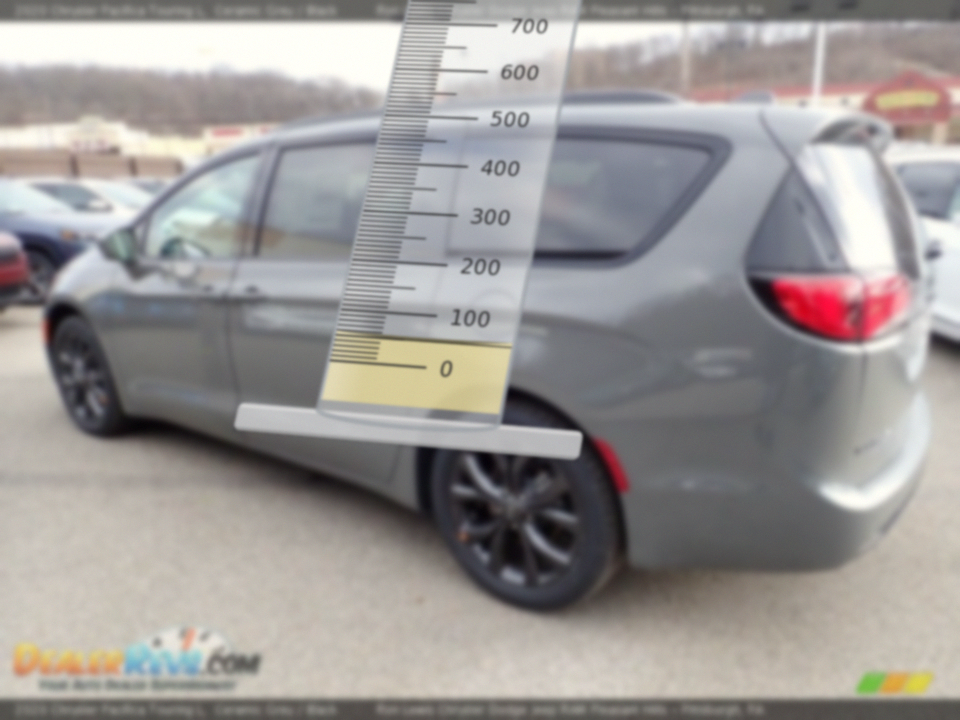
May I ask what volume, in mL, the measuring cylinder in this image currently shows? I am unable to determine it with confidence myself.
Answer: 50 mL
